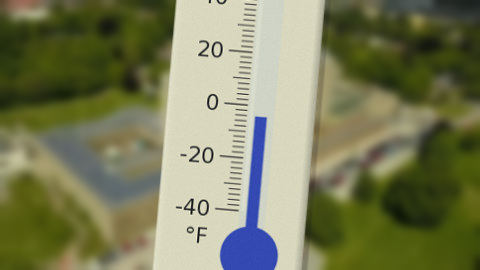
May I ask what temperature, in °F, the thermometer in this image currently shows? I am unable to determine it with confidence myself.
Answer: -4 °F
